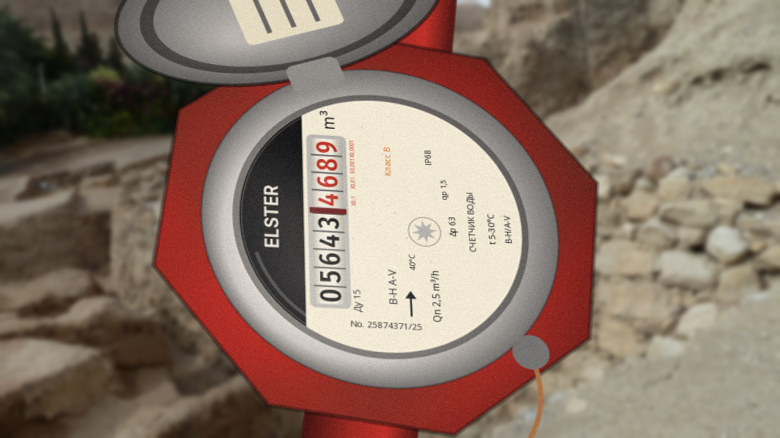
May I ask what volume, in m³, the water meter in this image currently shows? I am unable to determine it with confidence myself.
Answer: 5643.4689 m³
